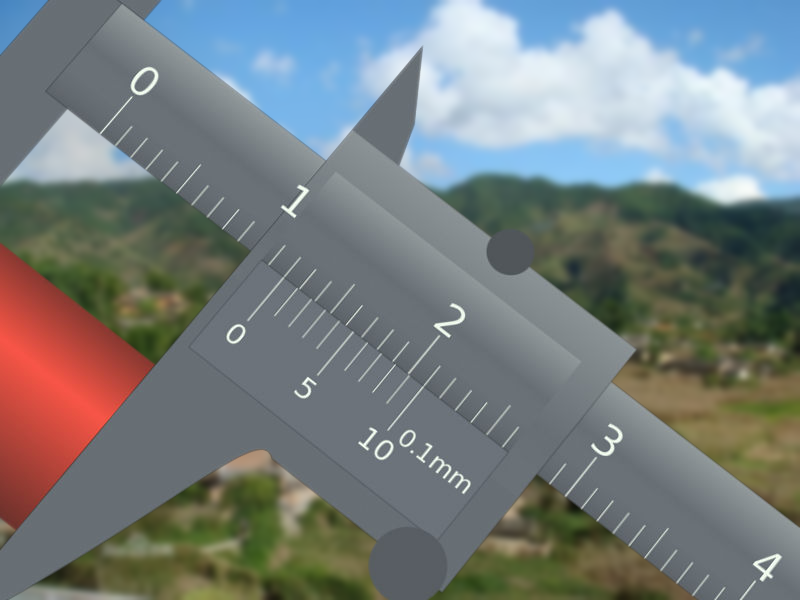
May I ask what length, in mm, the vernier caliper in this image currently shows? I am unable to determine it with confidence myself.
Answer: 12.0 mm
